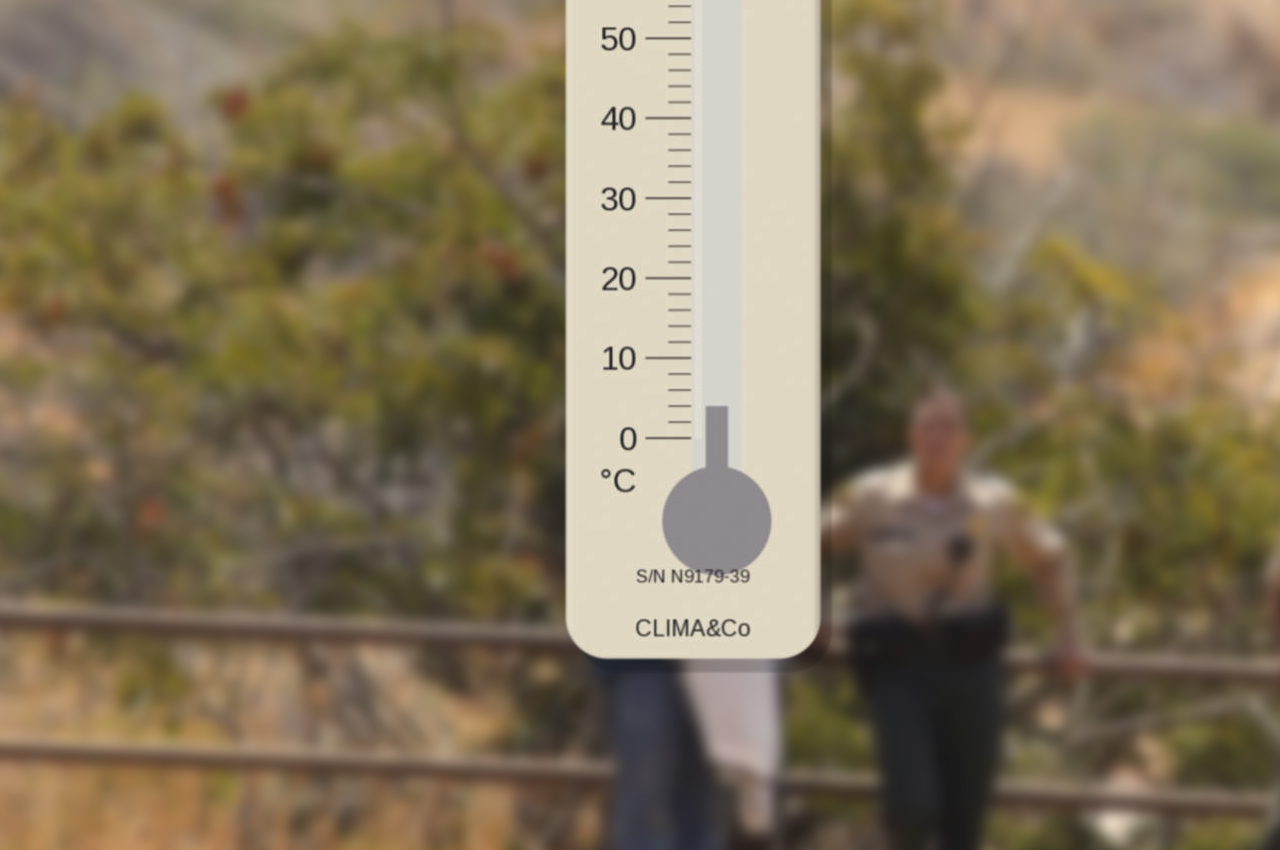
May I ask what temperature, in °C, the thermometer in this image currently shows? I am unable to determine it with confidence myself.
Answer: 4 °C
